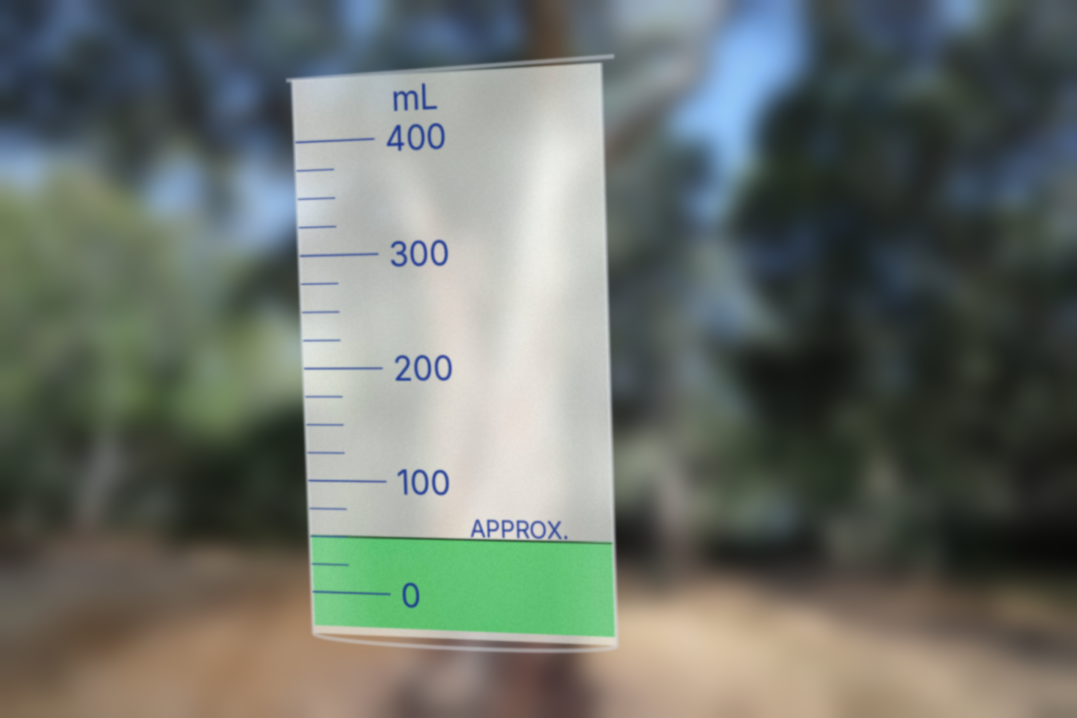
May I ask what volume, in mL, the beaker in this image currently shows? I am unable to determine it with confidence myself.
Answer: 50 mL
